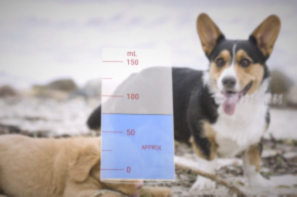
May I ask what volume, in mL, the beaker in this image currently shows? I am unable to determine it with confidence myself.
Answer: 75 mL
